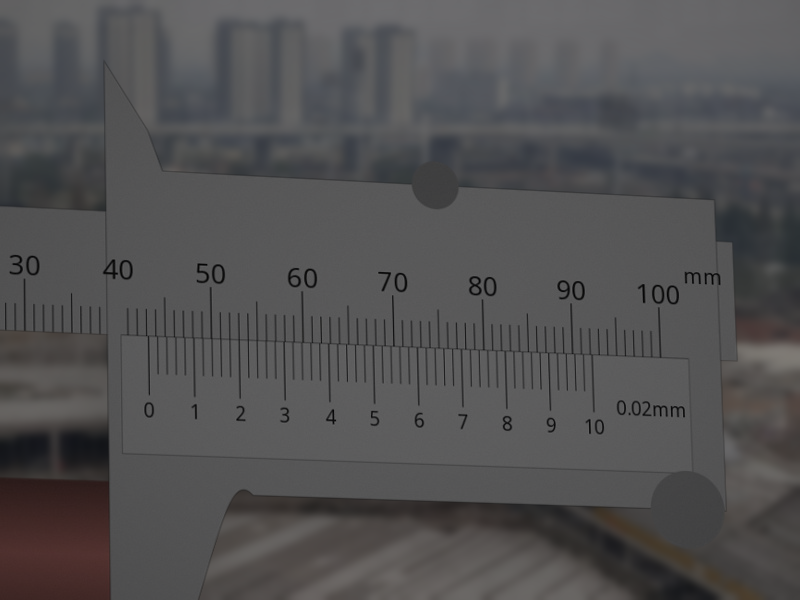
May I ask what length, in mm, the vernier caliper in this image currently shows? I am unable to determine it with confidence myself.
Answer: 43.2 mm
